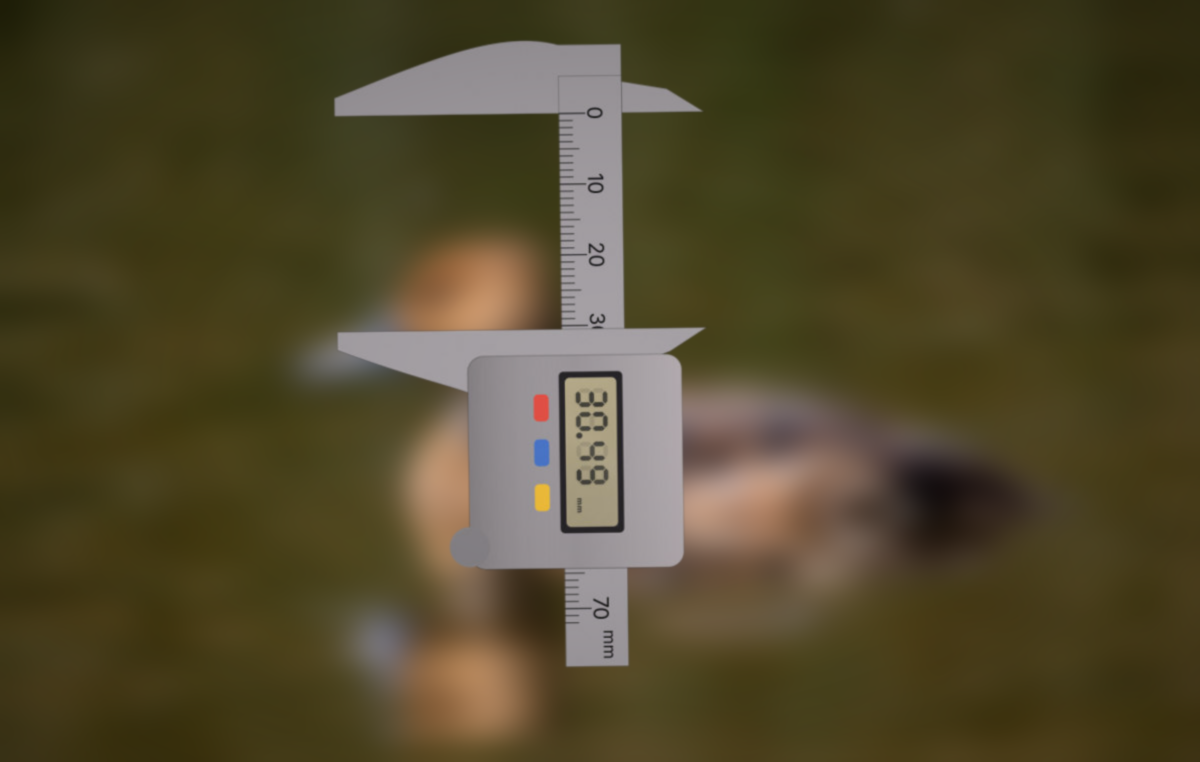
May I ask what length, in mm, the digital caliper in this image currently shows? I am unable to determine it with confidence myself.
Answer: 30.49 mm
